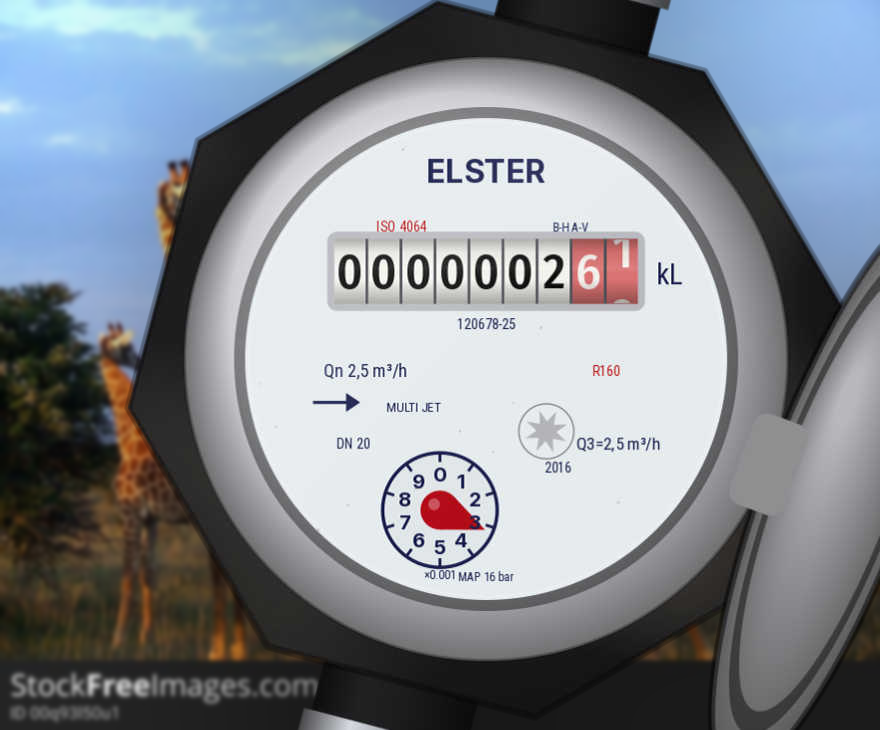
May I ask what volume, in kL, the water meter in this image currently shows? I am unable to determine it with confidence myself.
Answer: 2.613 kL
